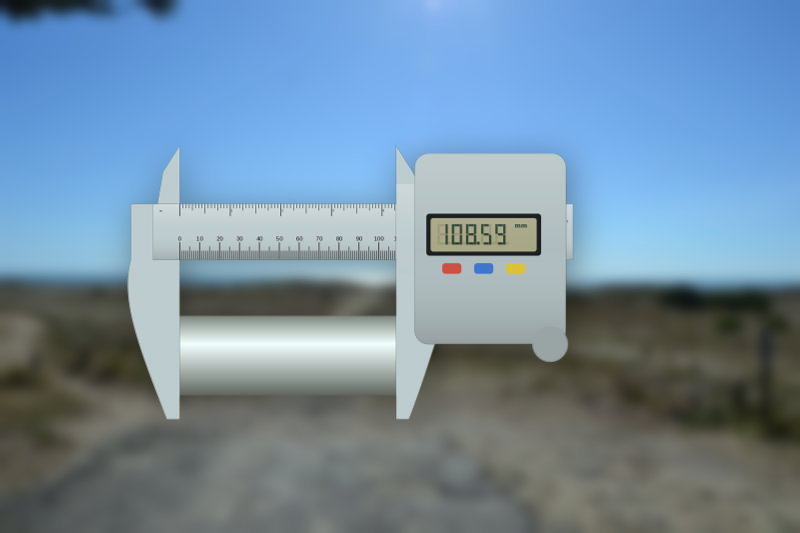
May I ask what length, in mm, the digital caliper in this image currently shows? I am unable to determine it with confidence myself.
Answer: 108.59 mm
